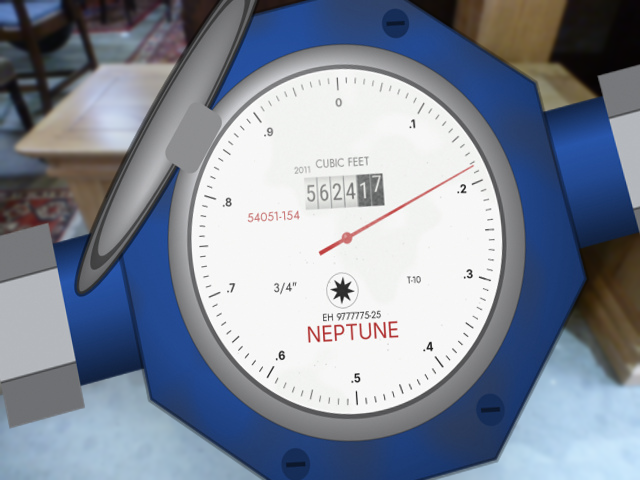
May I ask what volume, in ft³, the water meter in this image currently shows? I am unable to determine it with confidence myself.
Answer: 562417.18 ft³
